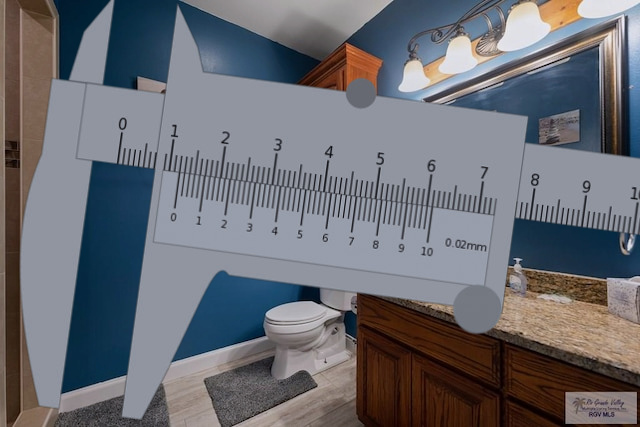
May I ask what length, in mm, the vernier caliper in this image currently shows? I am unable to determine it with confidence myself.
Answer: 12.0 mm
